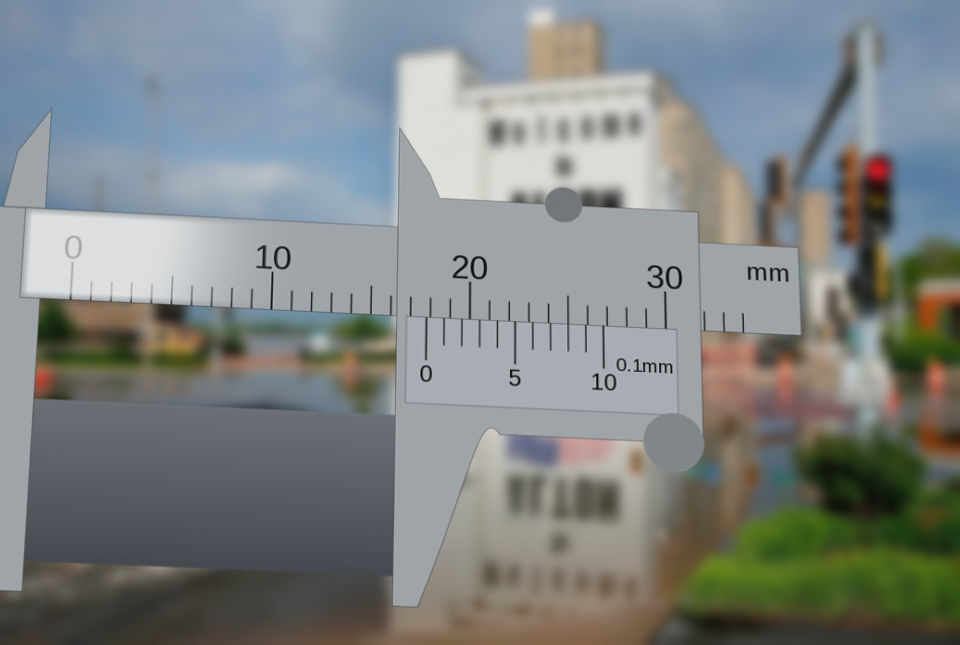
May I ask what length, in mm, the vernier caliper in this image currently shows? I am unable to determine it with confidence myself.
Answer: 17.8 mm
